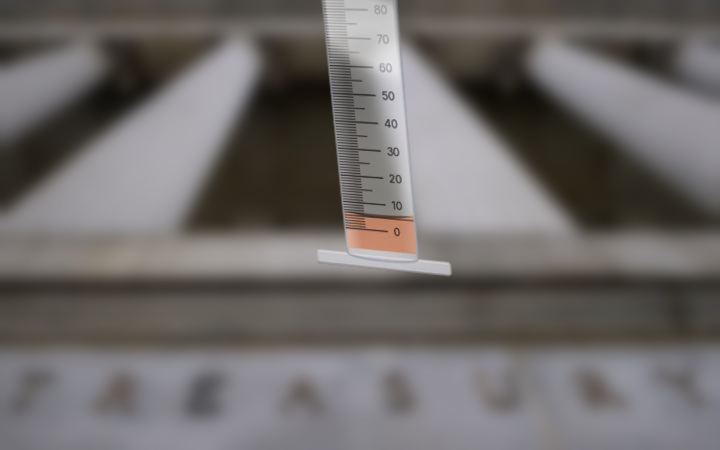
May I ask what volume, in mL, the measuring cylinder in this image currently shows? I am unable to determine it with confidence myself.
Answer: 5 mL
